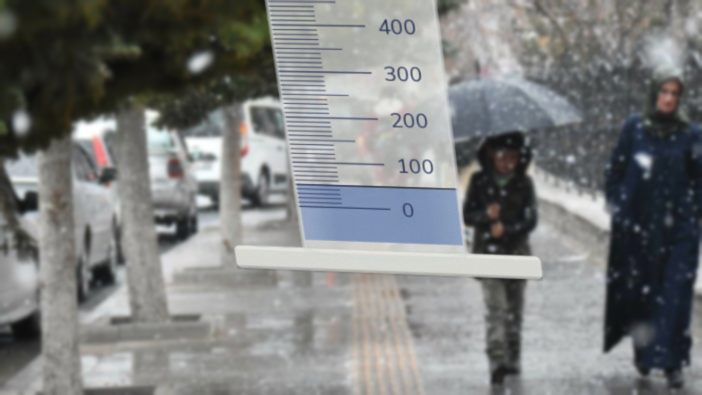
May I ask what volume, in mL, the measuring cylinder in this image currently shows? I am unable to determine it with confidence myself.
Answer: 50 mL
